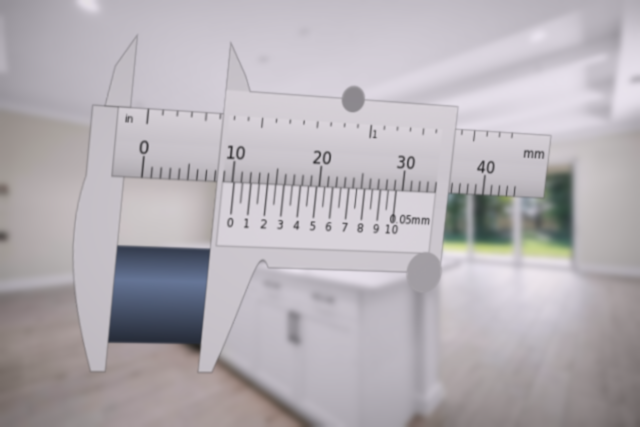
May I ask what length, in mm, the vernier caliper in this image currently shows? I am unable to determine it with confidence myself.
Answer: 10.2 mm
